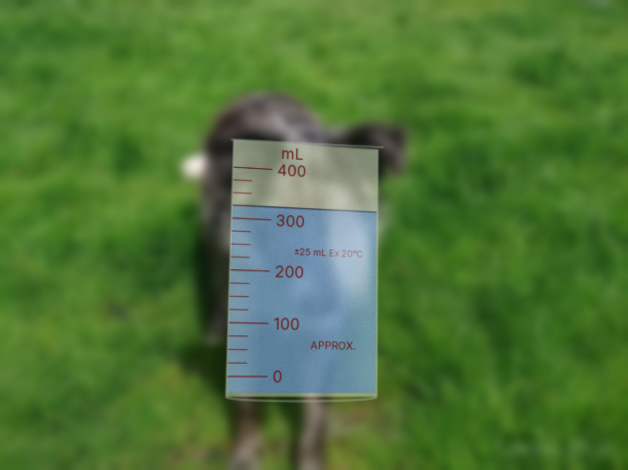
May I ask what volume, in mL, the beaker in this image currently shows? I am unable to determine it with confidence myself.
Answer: 325 mL
